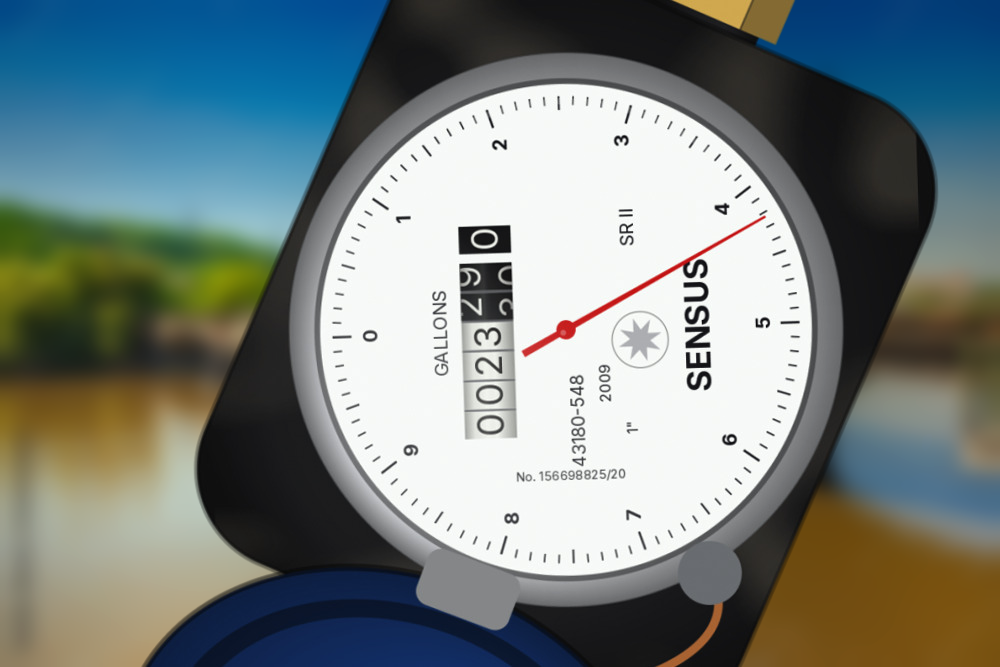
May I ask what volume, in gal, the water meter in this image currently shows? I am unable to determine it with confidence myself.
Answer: 23294.2 gal
